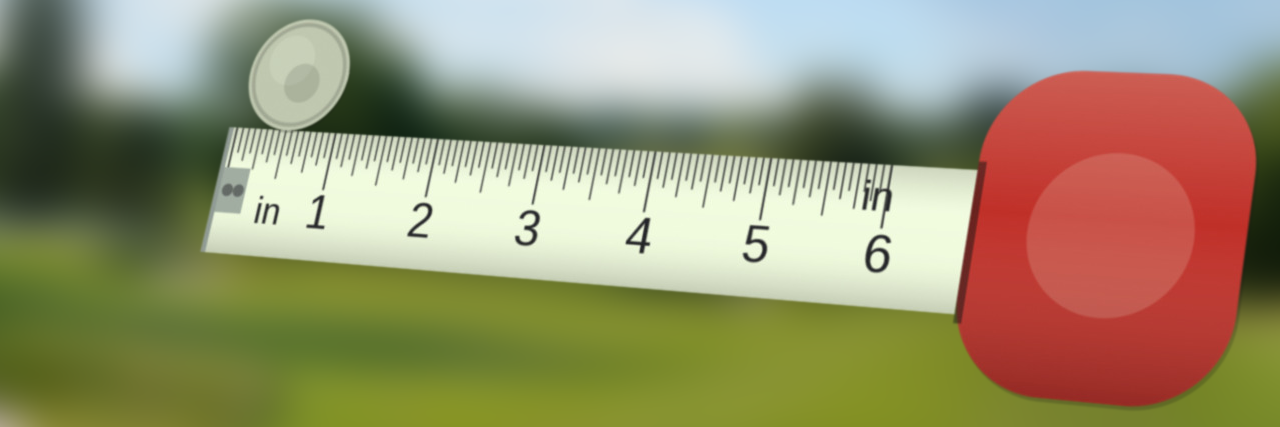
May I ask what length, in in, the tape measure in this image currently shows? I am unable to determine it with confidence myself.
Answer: 1 in
